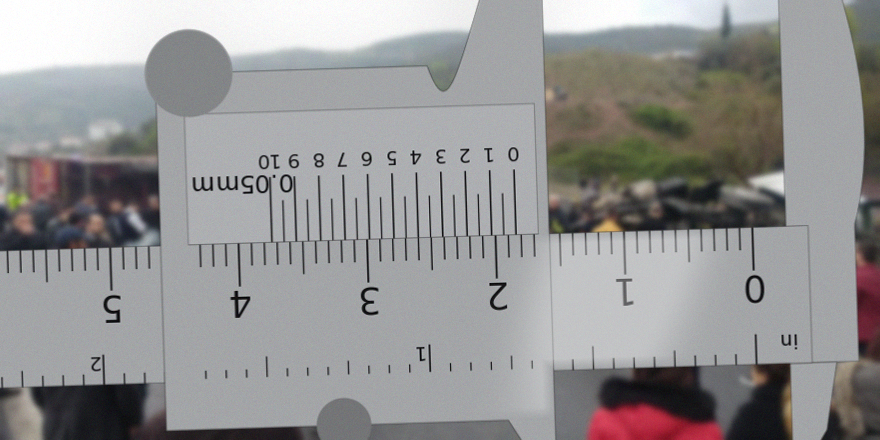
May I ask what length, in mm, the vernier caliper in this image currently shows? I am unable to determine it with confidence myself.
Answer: 18.4 mm
